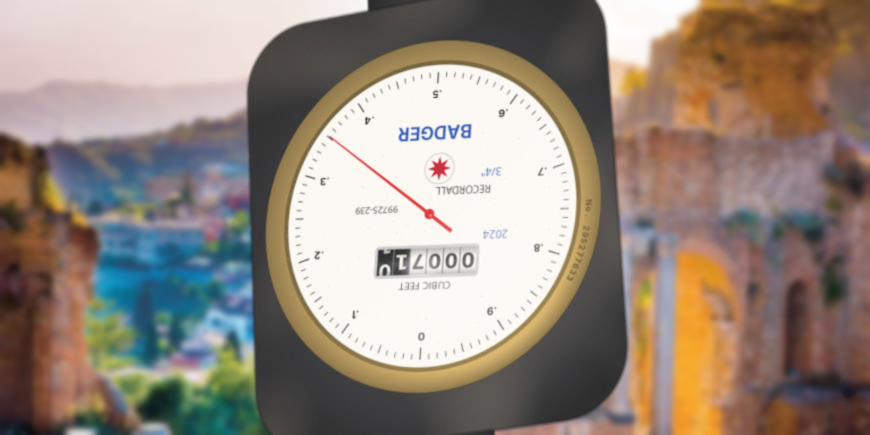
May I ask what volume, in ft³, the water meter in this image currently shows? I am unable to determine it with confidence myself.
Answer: 710.35 ft³
